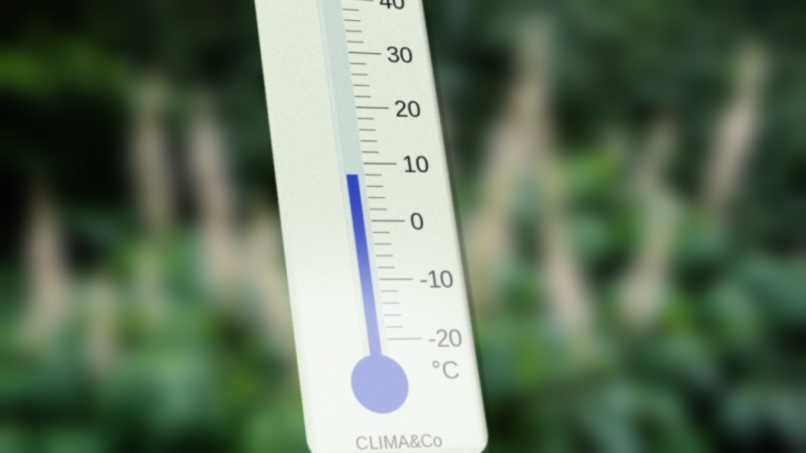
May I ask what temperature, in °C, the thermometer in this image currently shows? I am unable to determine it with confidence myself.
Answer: 8 °C
